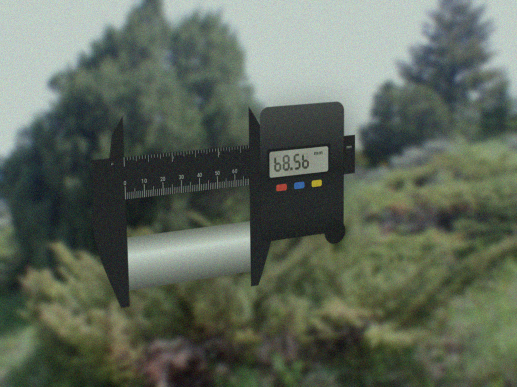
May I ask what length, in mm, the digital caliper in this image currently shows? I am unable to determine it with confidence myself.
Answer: 68.56 mm
